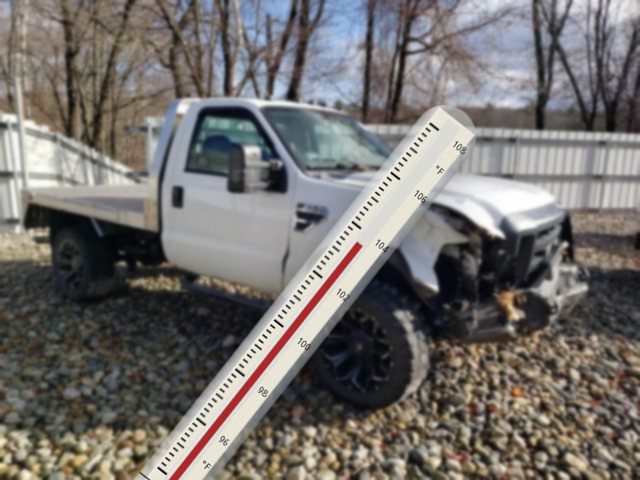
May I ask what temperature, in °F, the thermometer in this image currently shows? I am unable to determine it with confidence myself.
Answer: 103.6 °F
